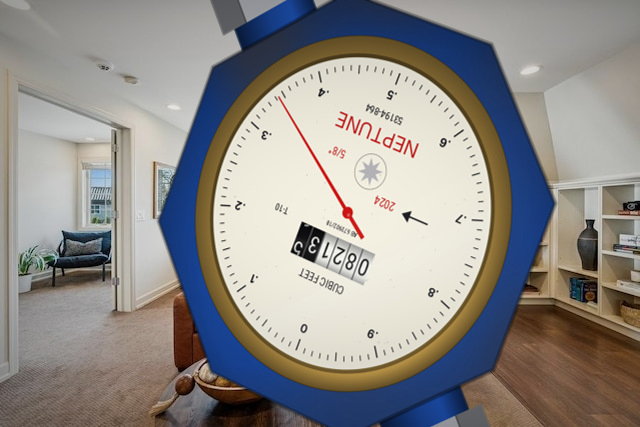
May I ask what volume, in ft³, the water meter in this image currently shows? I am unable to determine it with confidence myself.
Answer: 82135.34 ft³
